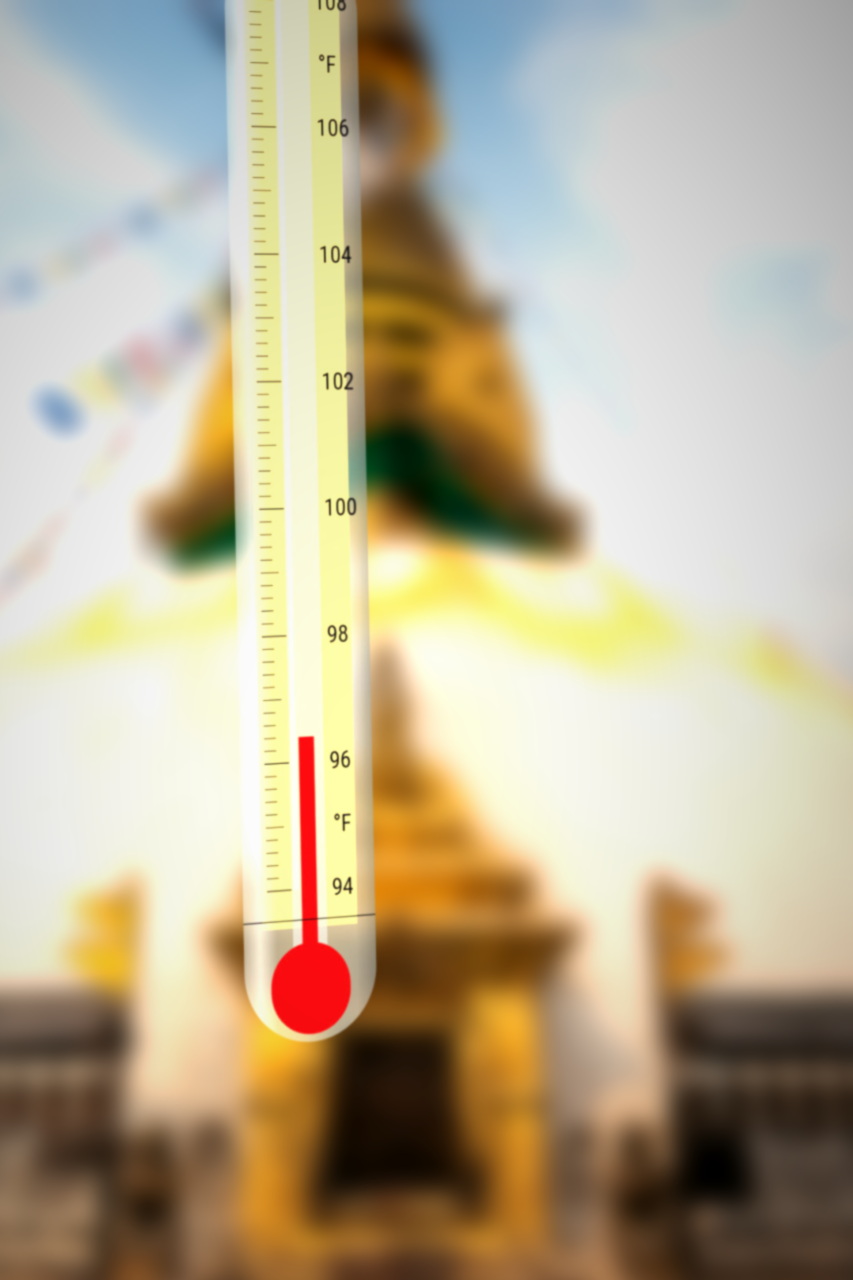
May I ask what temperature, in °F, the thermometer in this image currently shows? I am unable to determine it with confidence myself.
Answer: 96.4 °F
